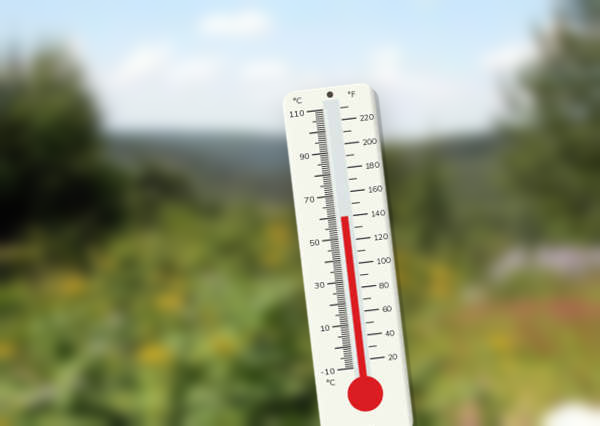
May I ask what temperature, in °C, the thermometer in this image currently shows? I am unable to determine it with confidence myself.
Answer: 60 °C
